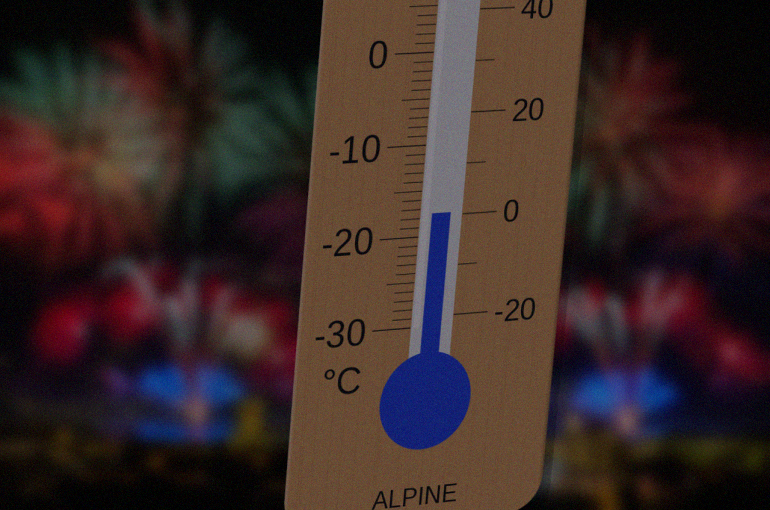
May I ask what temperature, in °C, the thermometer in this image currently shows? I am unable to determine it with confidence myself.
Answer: -17.5 °C
